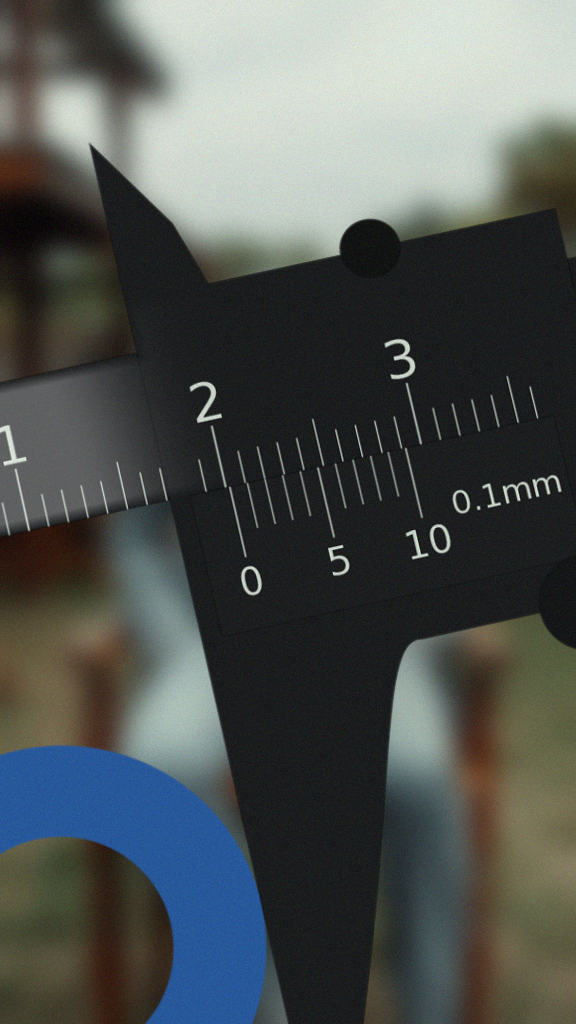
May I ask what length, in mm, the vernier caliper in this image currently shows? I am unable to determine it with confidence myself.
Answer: 20.2 mm
